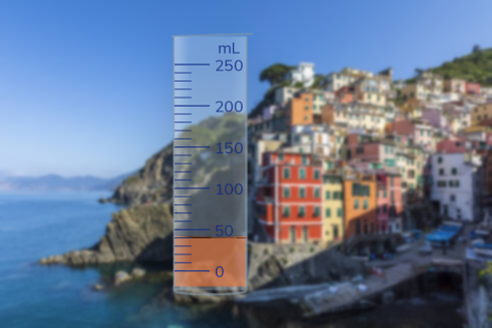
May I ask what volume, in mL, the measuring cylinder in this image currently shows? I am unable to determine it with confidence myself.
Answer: 40 mL
